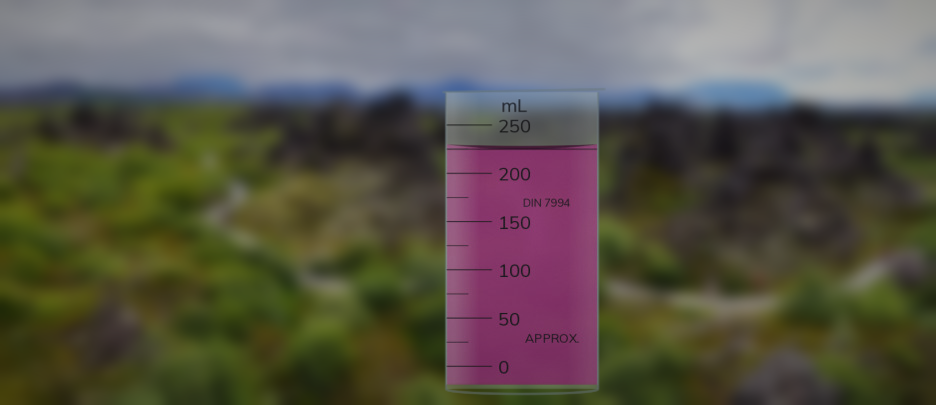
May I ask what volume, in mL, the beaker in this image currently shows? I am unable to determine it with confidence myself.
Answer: 225 mL
